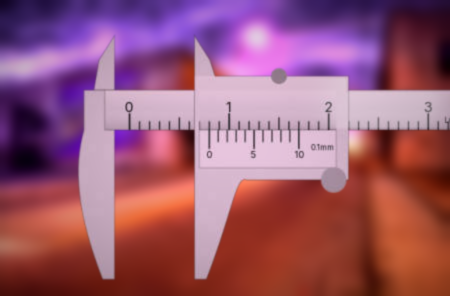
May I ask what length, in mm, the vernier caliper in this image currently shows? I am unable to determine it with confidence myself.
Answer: 8.0 mm
